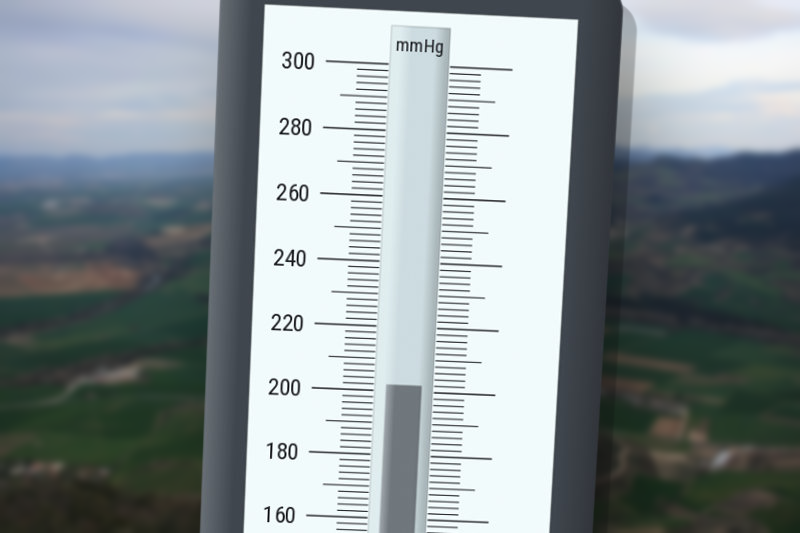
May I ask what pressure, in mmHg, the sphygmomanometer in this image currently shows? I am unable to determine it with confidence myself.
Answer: 202 mmHg
